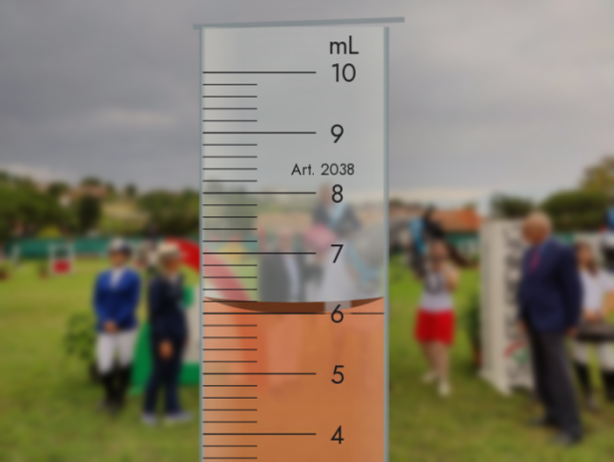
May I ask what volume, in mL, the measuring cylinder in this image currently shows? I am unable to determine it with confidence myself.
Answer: 6 mL
